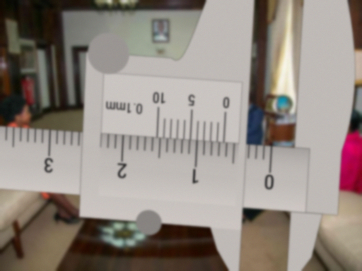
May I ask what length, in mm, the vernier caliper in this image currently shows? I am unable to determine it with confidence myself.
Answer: 6.4 mm
